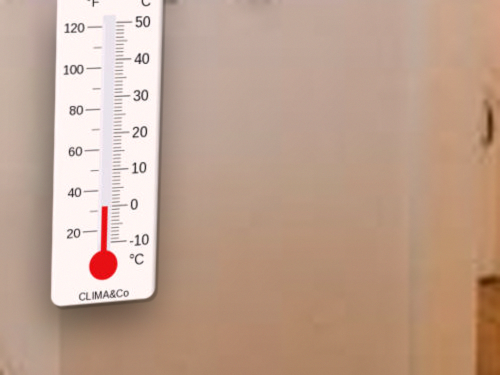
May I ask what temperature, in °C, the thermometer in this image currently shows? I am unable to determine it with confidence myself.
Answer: 0 °C
